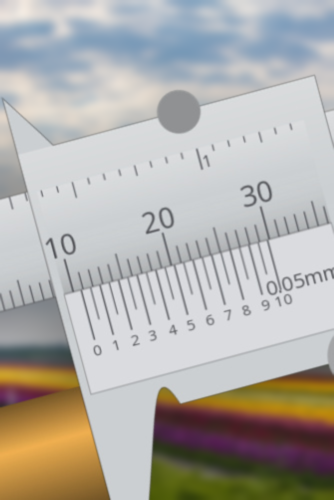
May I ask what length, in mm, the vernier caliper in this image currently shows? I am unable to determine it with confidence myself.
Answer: 10.8 mm
